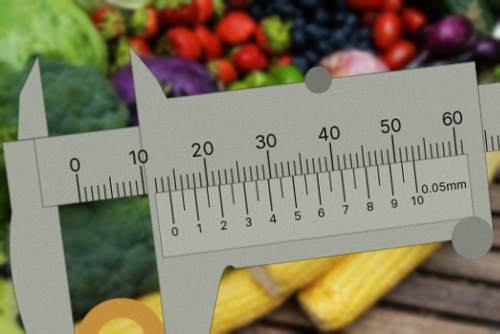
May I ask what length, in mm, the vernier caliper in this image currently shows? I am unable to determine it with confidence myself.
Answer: 14.0 mm
